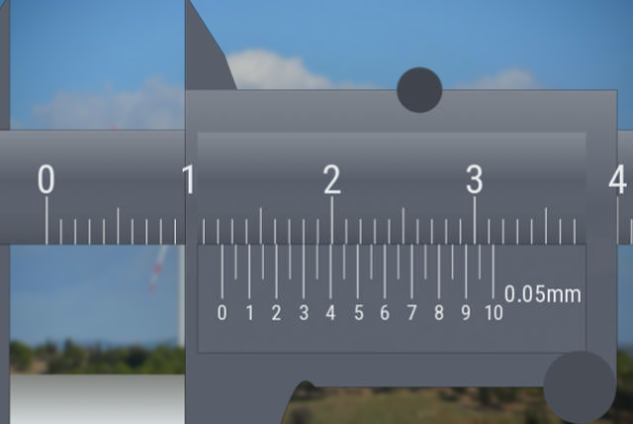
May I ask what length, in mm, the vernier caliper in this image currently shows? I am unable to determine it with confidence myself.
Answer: 12.3 mm
